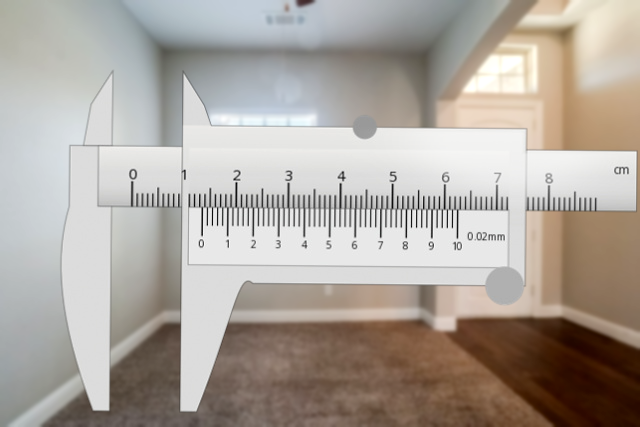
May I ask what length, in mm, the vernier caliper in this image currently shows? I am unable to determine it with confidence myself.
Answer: 13.5 mm
